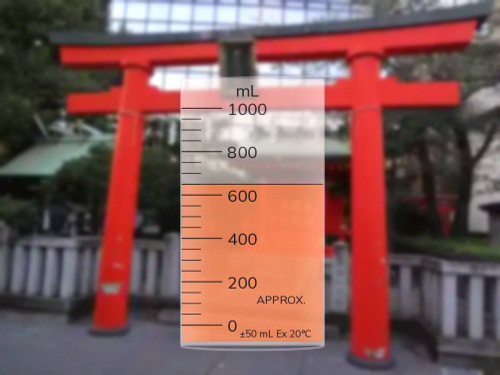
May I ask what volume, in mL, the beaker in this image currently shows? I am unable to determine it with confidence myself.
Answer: 650 mL
